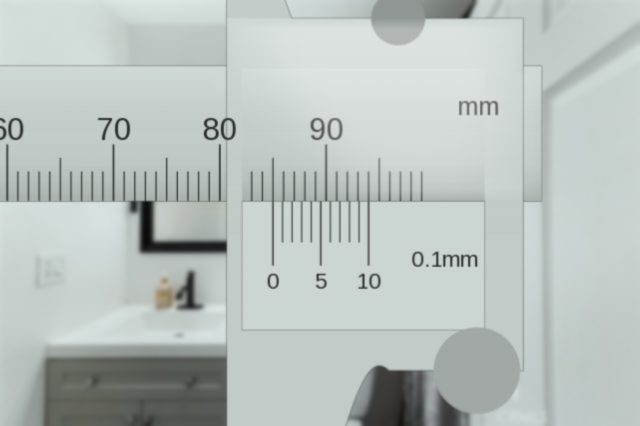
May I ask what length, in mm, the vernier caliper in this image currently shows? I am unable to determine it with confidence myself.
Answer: 85.0 mm
